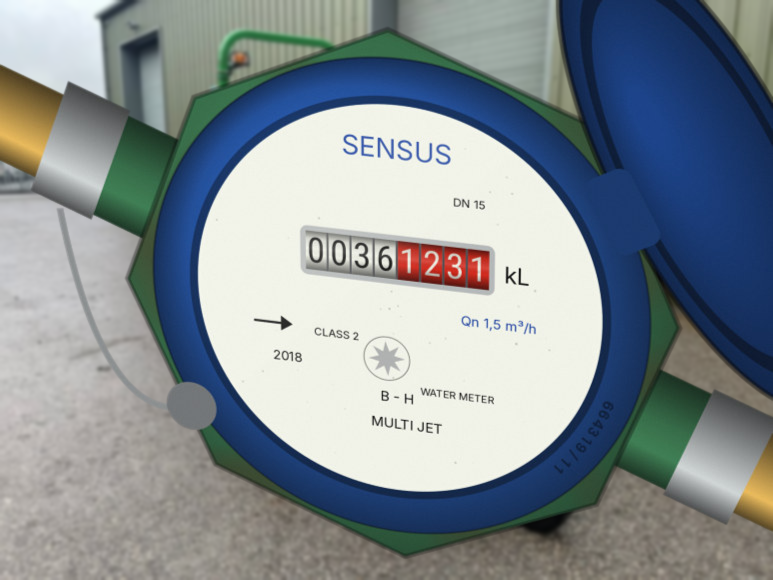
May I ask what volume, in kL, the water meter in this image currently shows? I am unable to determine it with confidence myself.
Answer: 36.1231 kL
